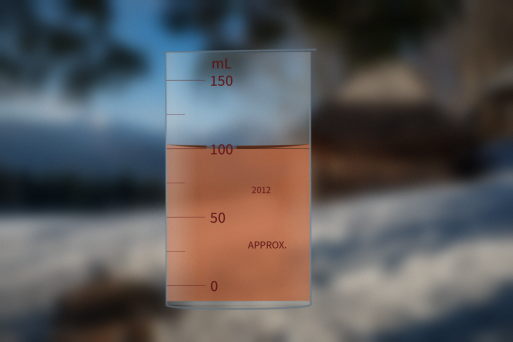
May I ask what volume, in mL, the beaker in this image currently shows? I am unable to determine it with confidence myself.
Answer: 100 mL
